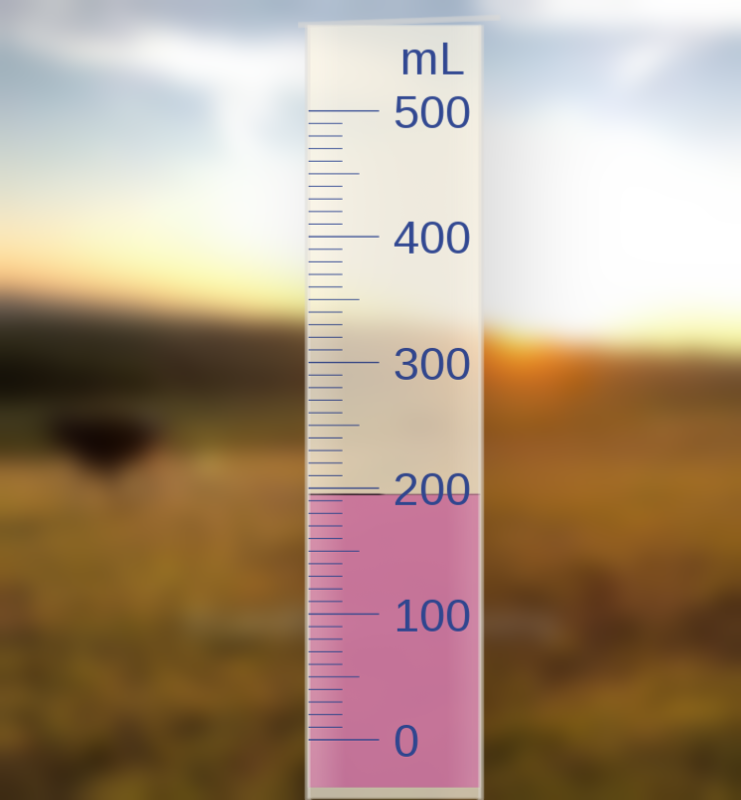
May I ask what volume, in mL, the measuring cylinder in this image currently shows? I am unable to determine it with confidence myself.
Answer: 195 mL
